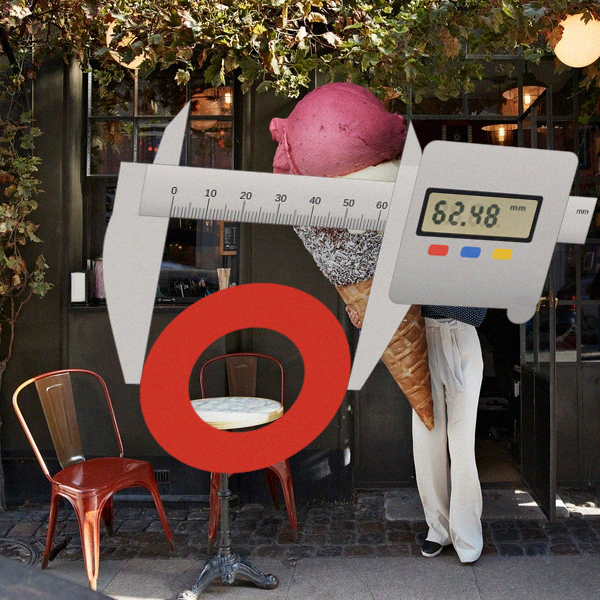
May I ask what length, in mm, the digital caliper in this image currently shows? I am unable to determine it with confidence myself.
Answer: 62.48 mm
